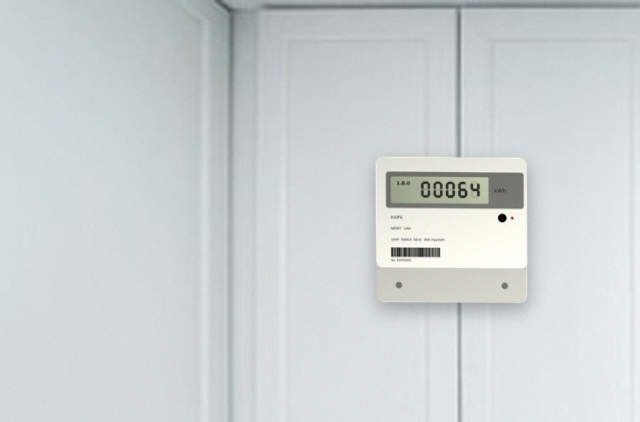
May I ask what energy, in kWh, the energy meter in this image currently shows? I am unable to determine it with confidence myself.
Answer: 64 kWh
